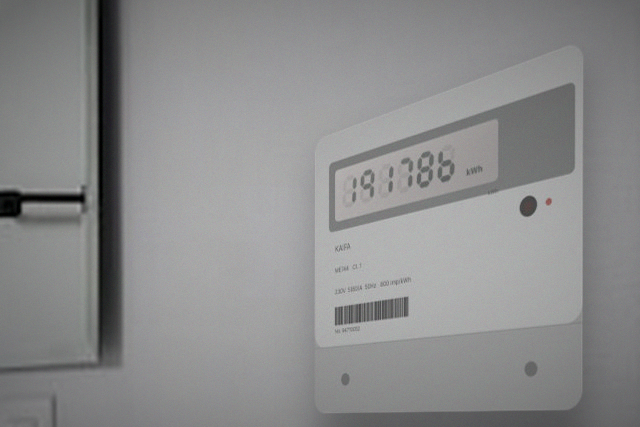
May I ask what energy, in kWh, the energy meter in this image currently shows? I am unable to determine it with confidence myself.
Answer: 191786 kWh
